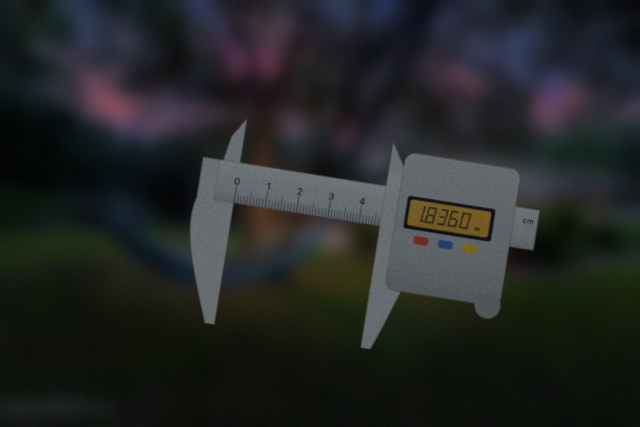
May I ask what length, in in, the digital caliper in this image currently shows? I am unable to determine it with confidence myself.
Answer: 1.8360 in
